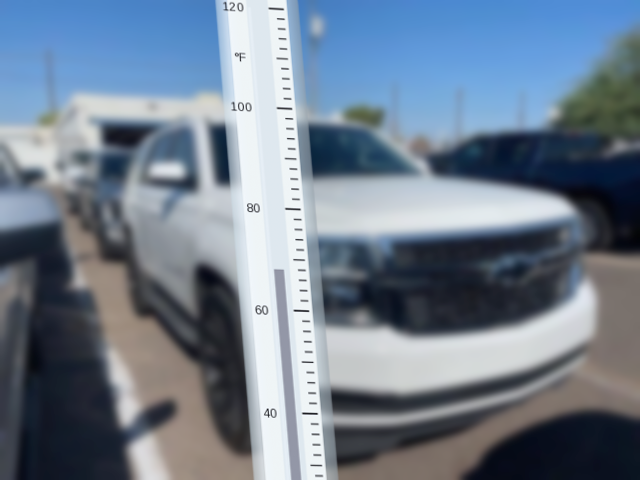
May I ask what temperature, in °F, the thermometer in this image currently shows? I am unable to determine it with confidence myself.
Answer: 68 °F
